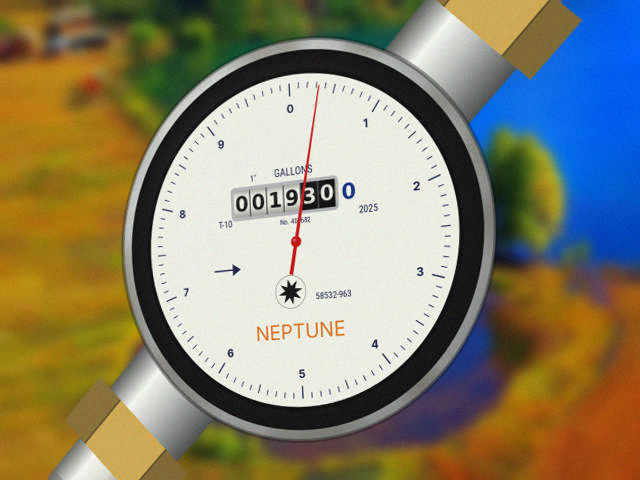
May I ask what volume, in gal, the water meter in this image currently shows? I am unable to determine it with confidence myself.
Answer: 19300.3 gal
